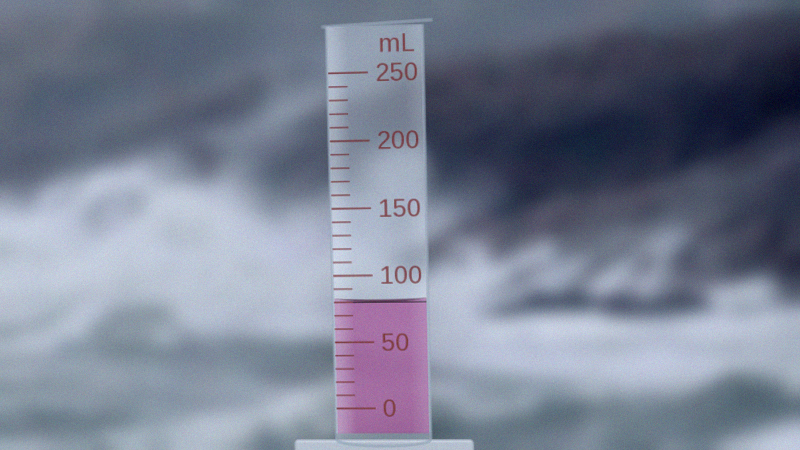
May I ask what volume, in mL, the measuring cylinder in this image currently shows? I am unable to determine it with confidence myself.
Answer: 80 mL
